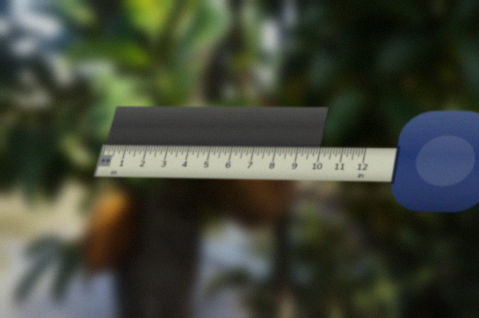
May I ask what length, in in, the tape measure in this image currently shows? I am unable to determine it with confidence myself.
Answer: 10 in
